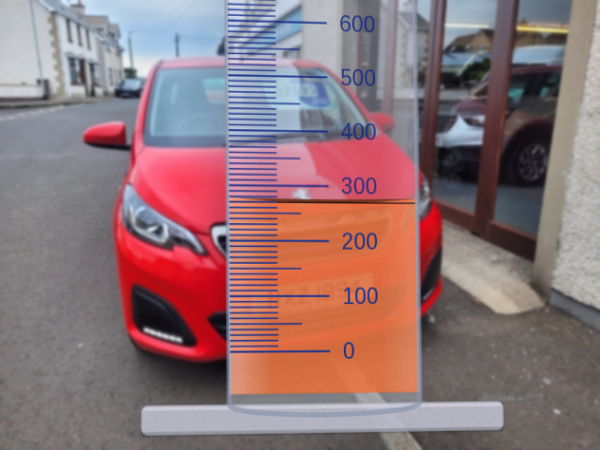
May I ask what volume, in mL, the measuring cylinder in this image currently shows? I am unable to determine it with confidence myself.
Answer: 270 mL
